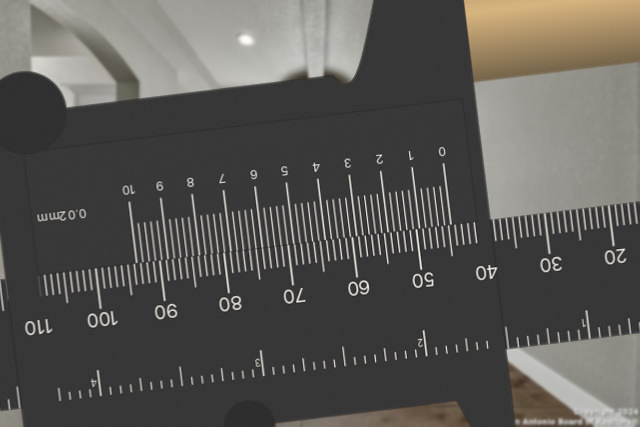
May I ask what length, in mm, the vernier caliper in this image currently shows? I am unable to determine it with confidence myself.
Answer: 44.6 mm
